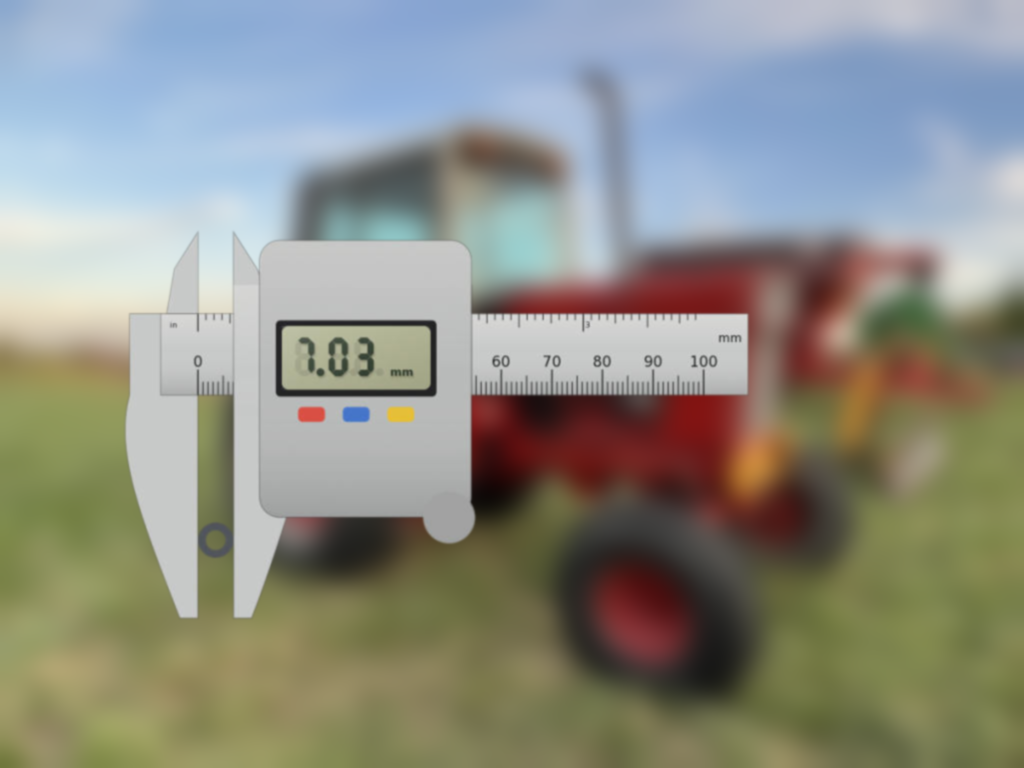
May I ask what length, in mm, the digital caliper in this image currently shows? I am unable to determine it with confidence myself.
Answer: 7.03 mm
